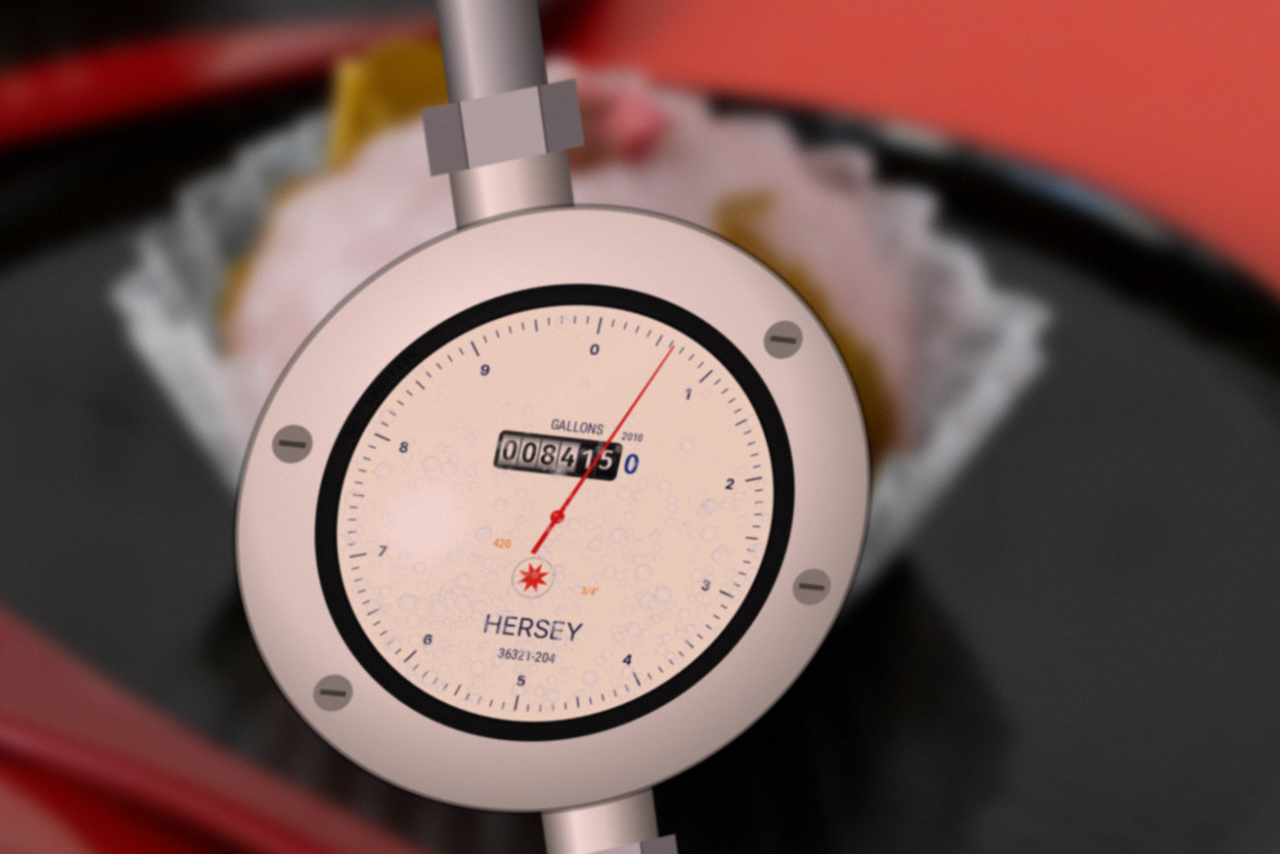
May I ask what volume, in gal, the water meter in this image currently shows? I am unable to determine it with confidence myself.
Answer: 84150.6 gal
